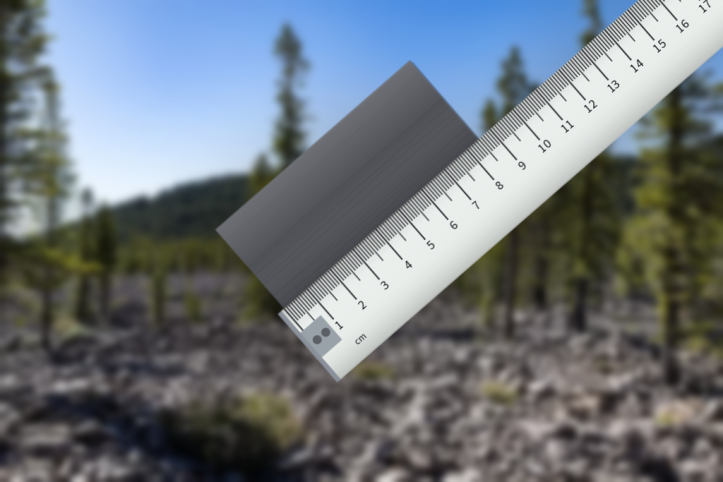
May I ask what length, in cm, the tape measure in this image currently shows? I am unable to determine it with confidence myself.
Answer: 8.5 cm
